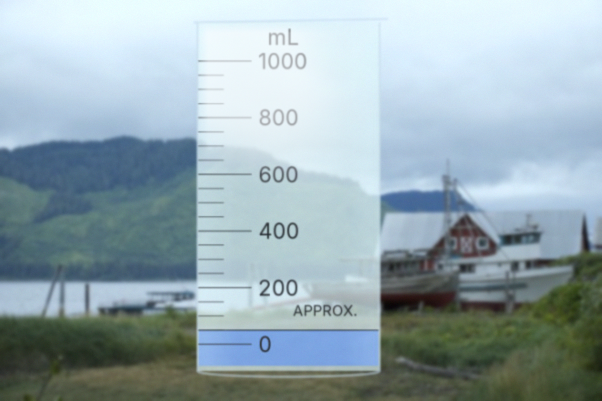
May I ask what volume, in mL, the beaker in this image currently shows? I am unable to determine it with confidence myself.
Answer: 50 mL
